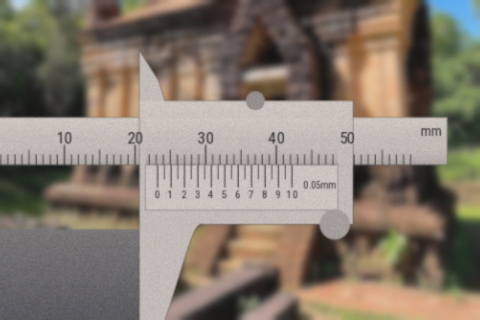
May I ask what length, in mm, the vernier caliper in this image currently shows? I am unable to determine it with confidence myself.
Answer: 23.2 mm
